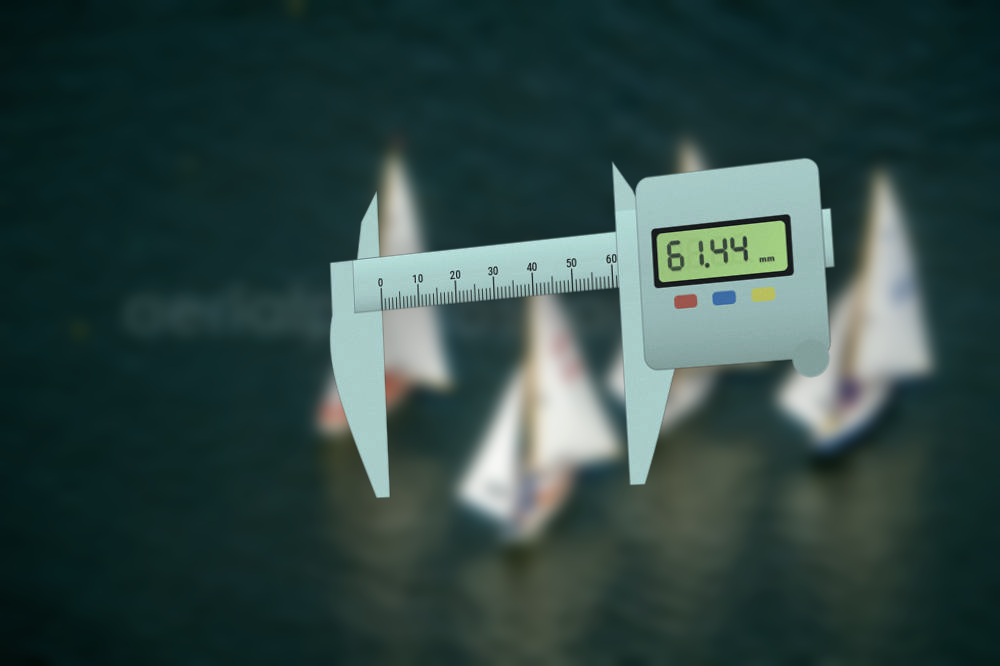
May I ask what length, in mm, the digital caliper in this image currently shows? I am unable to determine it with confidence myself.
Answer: 61.44 mm
